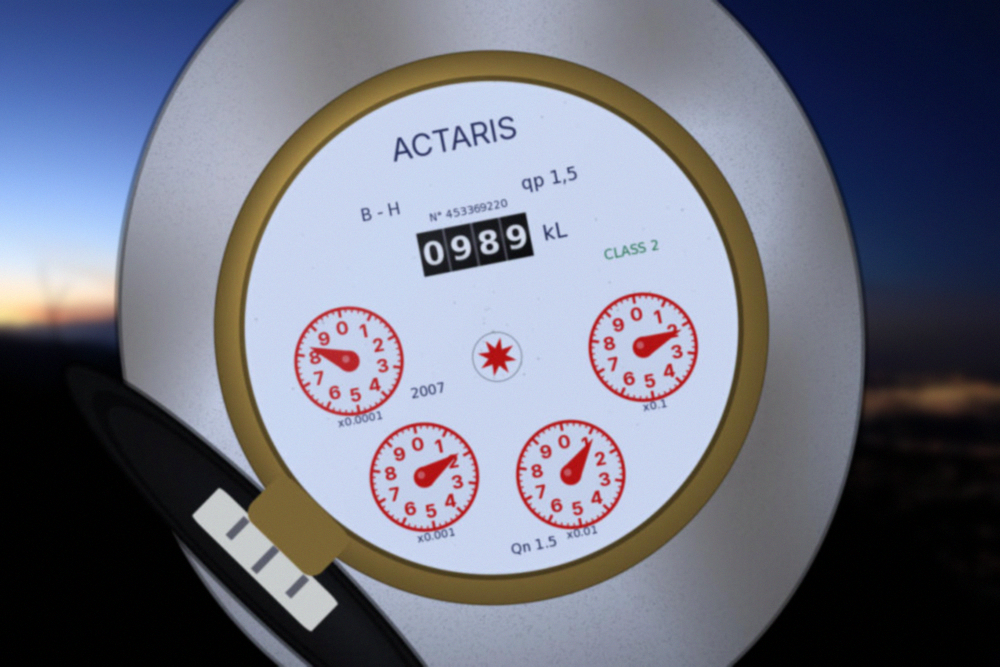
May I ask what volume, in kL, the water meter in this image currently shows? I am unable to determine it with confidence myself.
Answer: 989.2118 kL
